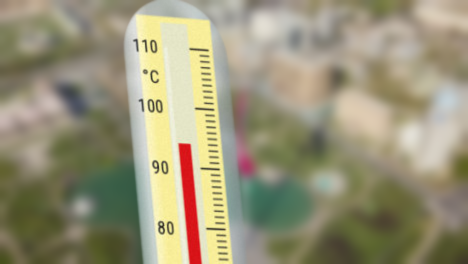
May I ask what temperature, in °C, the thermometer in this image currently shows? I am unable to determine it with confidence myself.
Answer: 94 °C
